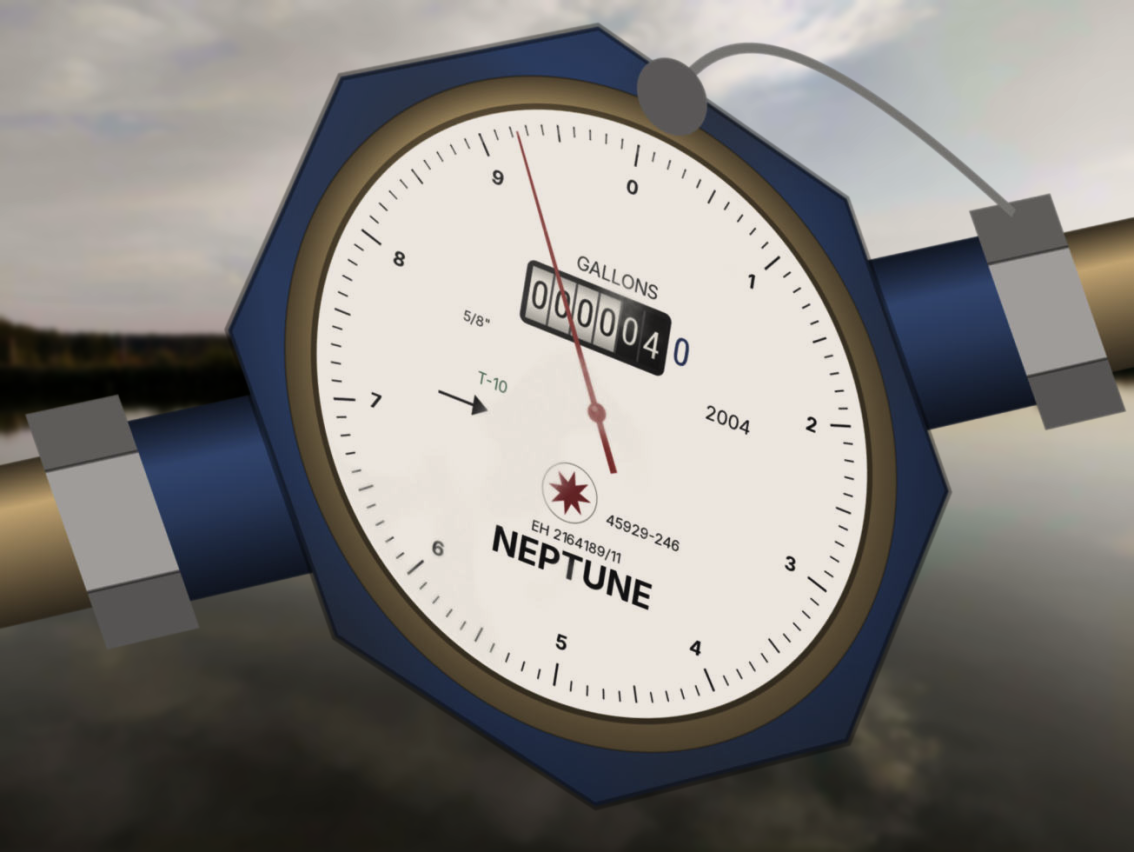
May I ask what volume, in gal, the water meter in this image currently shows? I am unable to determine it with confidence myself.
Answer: 39.2 gal
